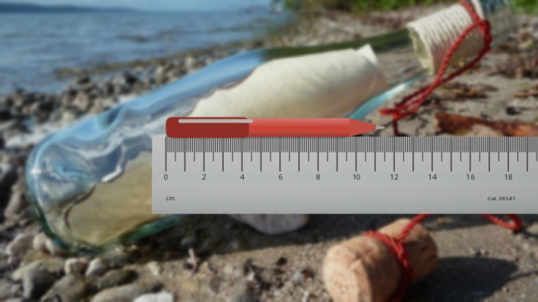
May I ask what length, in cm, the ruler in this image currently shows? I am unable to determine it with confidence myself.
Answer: 11.5 cm
